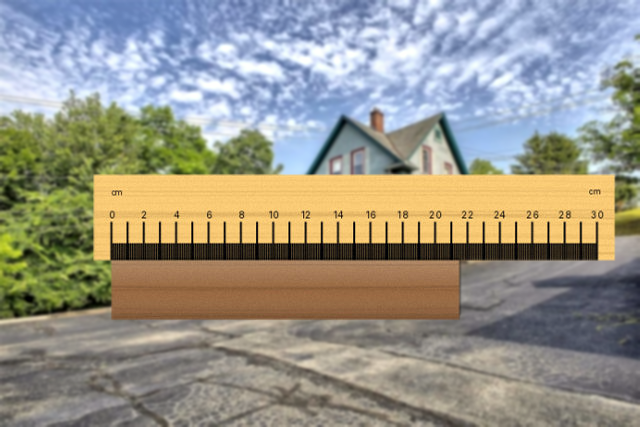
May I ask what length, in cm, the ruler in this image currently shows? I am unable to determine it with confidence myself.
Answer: 21.5 cm
